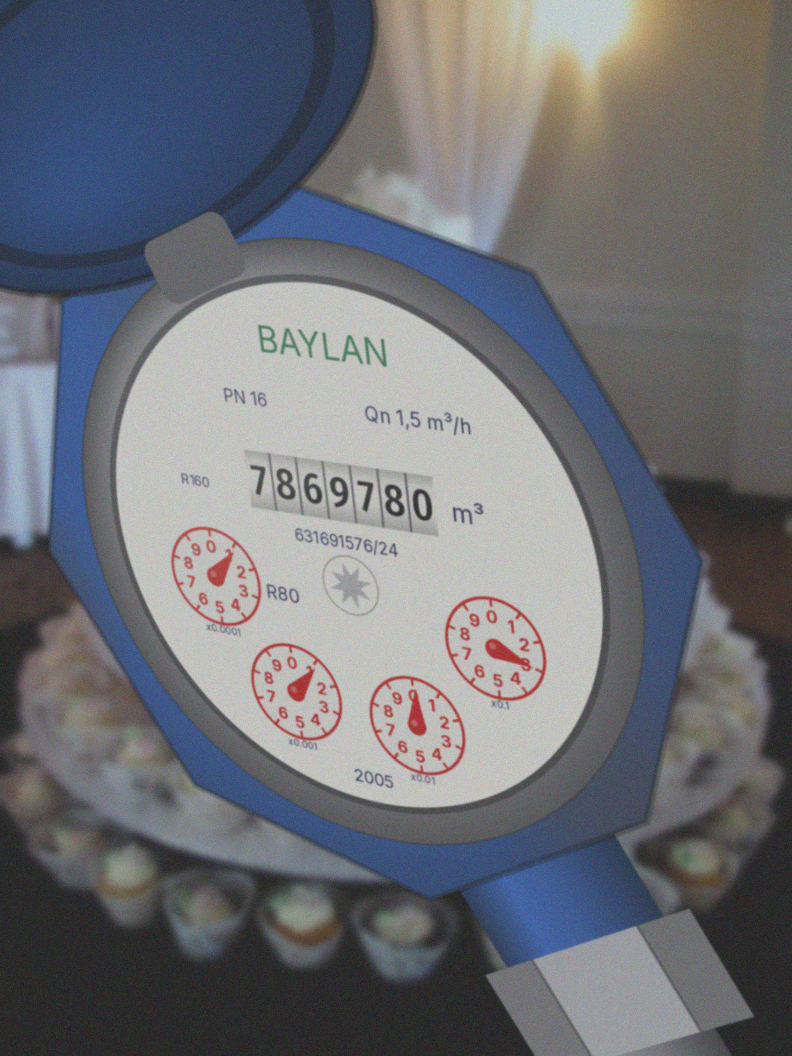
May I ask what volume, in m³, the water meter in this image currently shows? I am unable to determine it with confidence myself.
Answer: 7869780.3011 m³
